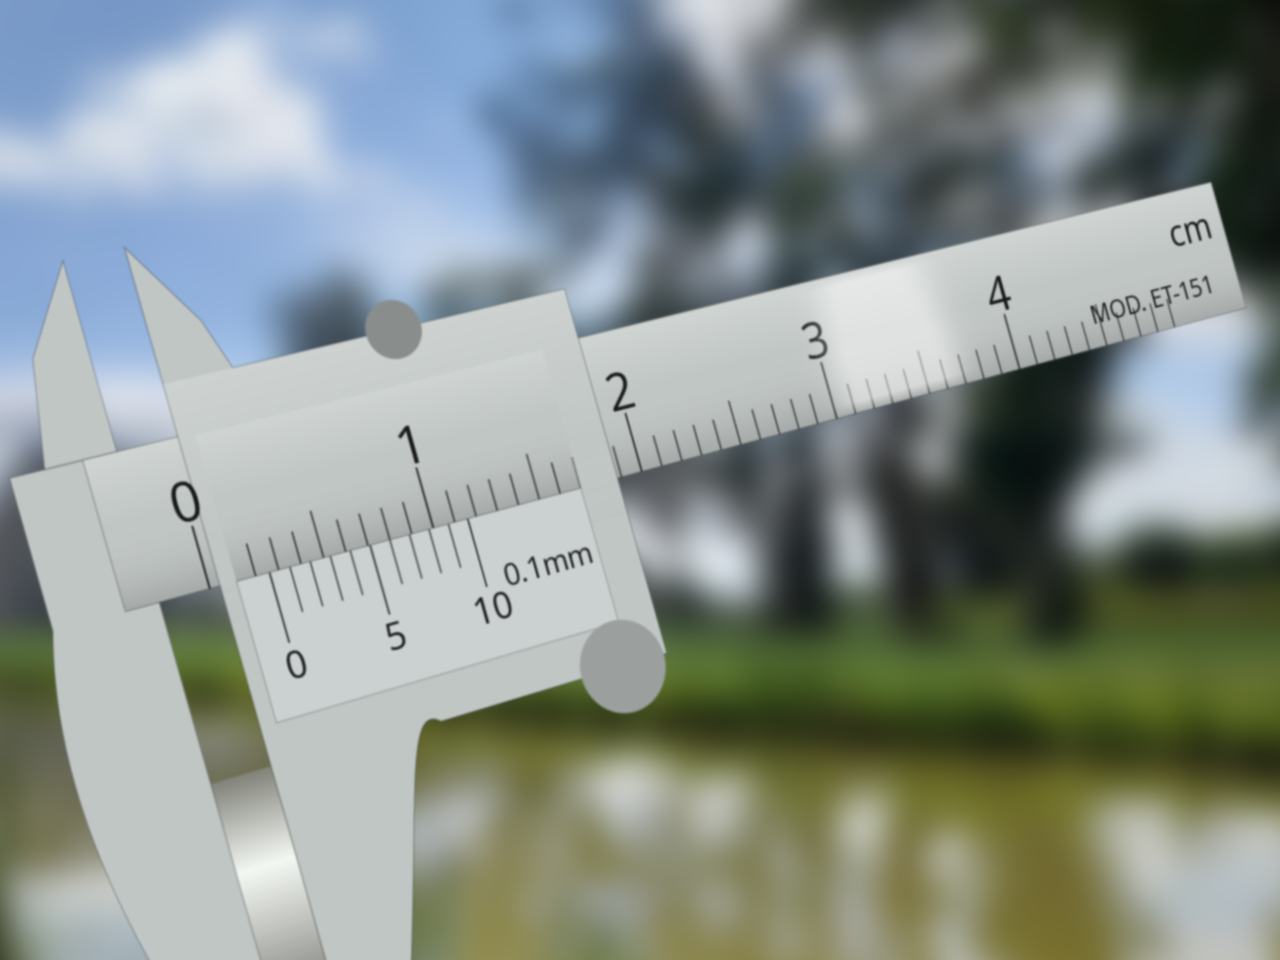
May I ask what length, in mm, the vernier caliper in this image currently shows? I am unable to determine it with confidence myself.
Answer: 2.6 mm
